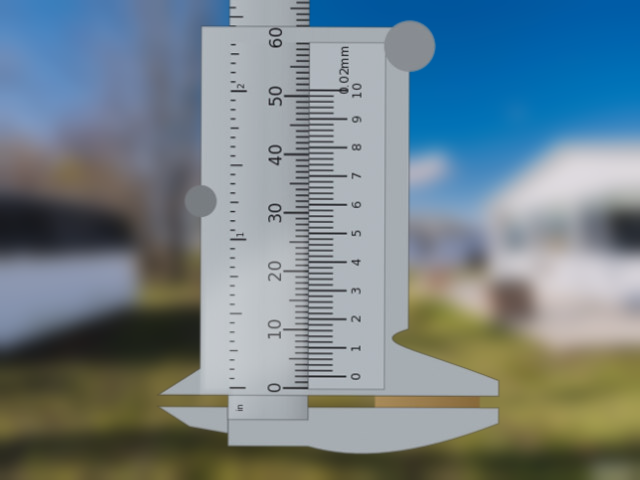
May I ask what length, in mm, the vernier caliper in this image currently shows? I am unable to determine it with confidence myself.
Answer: 2.0 mm
